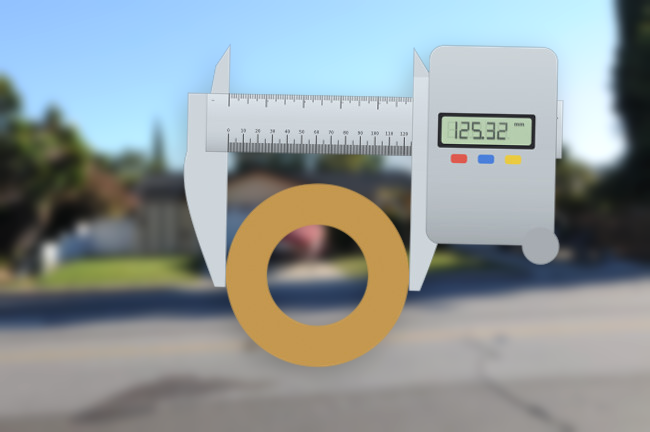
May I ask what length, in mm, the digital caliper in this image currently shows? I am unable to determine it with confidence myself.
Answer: 125.32 mm
